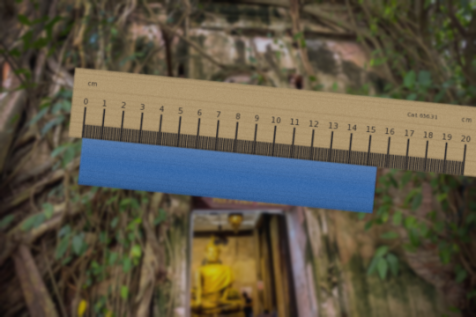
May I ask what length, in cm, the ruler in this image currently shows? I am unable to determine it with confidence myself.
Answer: 15.5 cm
